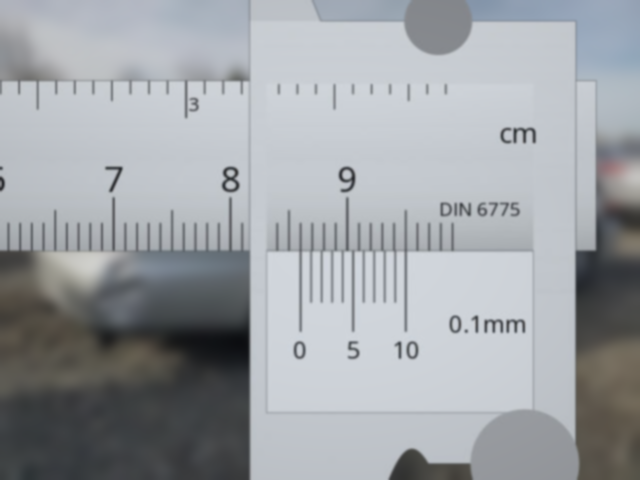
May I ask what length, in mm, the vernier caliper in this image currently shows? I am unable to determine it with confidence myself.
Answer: 86.0 mm
